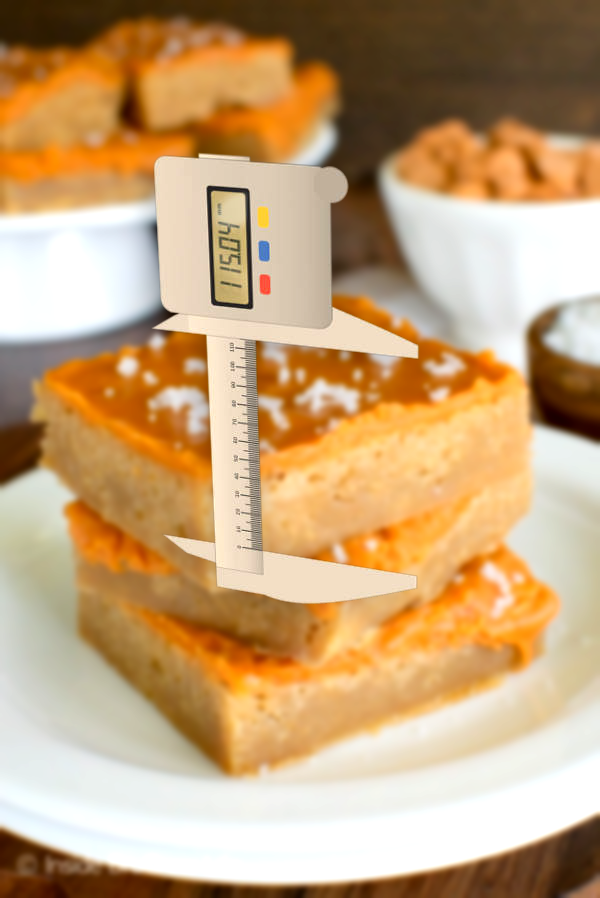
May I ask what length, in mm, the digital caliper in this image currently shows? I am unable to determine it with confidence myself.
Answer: 115.04 mm
